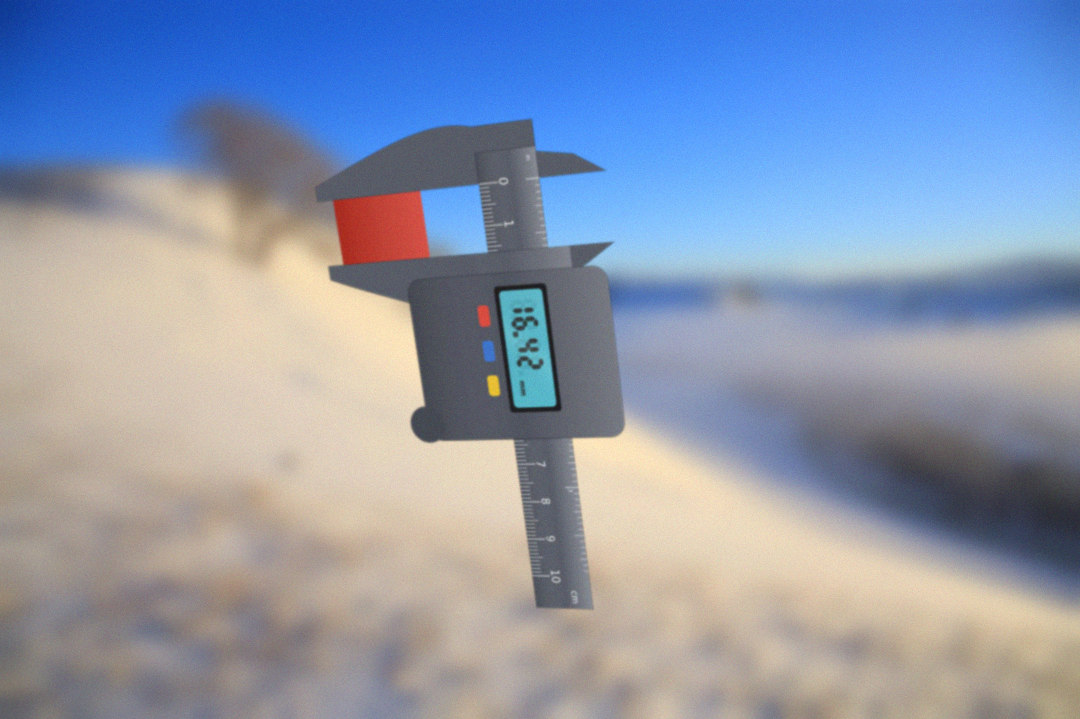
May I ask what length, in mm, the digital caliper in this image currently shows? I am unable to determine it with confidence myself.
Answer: 16.42 mm
